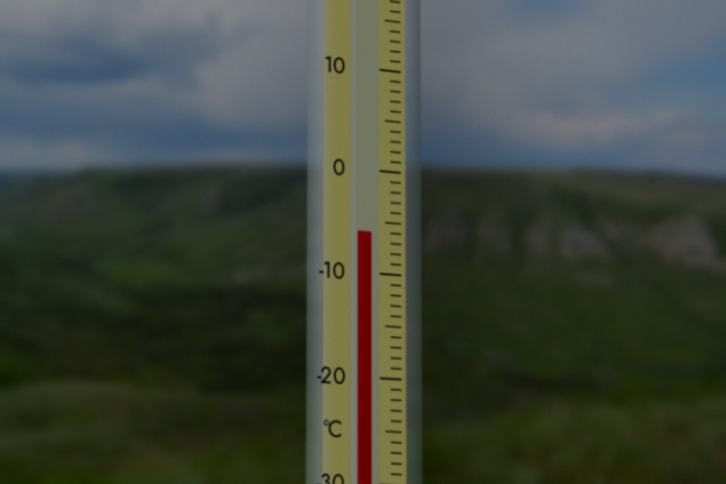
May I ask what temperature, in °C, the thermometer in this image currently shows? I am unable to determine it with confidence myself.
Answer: -6 °C
